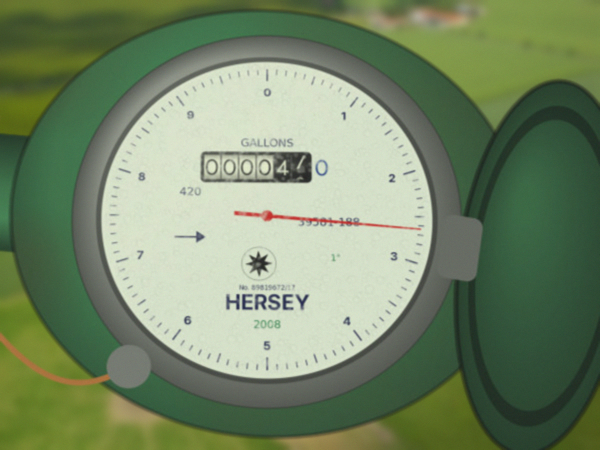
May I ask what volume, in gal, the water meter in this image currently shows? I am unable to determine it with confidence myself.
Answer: 472.6 gal
